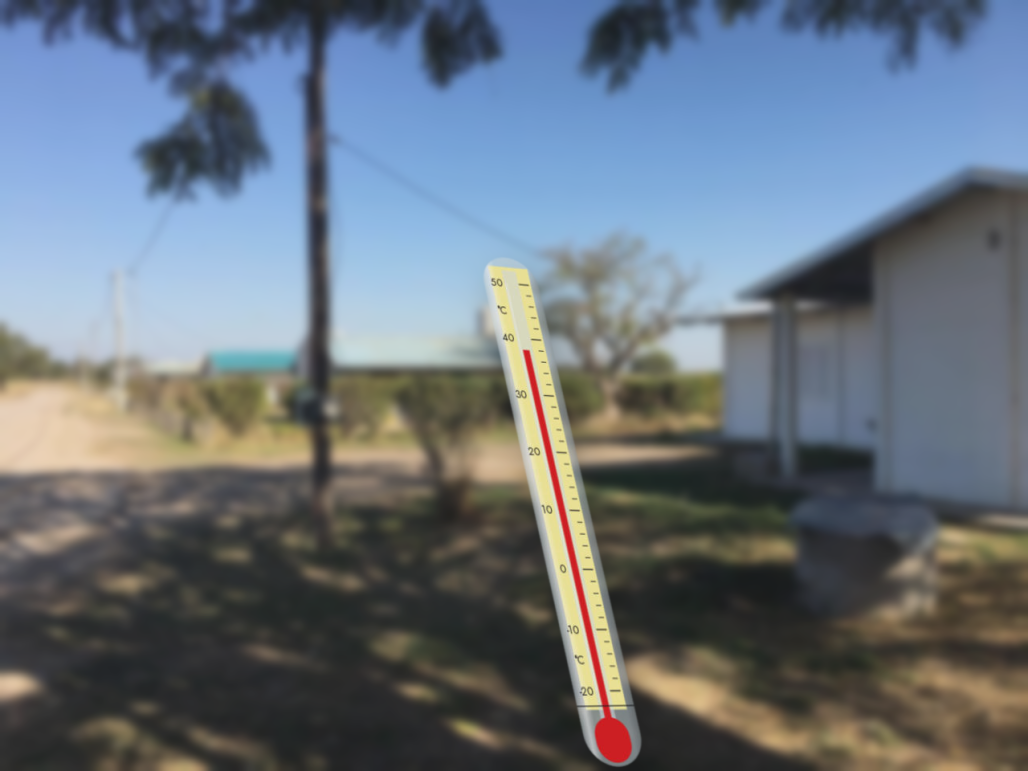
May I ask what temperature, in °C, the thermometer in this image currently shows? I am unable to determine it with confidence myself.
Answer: 38 °C
